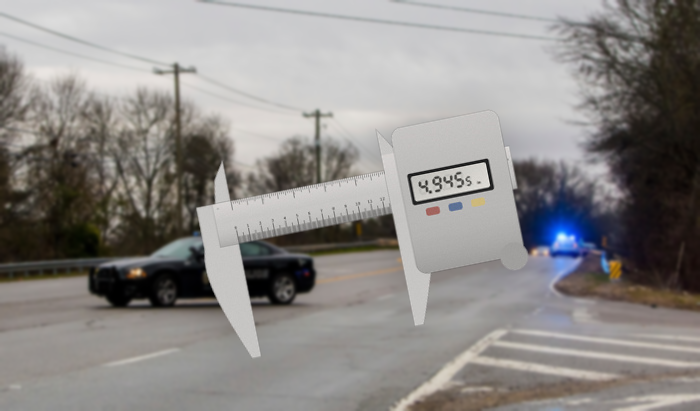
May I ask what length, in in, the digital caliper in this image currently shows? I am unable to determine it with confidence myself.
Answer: 4.9455 in
